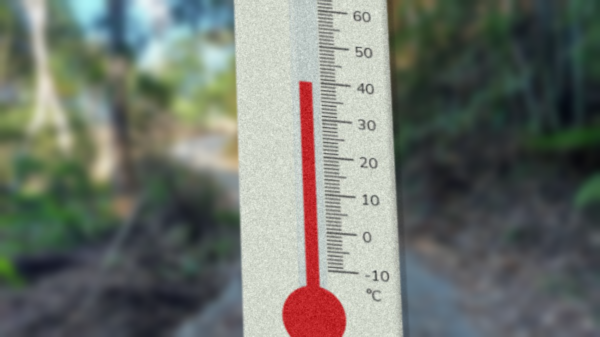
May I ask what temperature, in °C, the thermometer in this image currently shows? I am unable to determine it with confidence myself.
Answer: 40 °C
